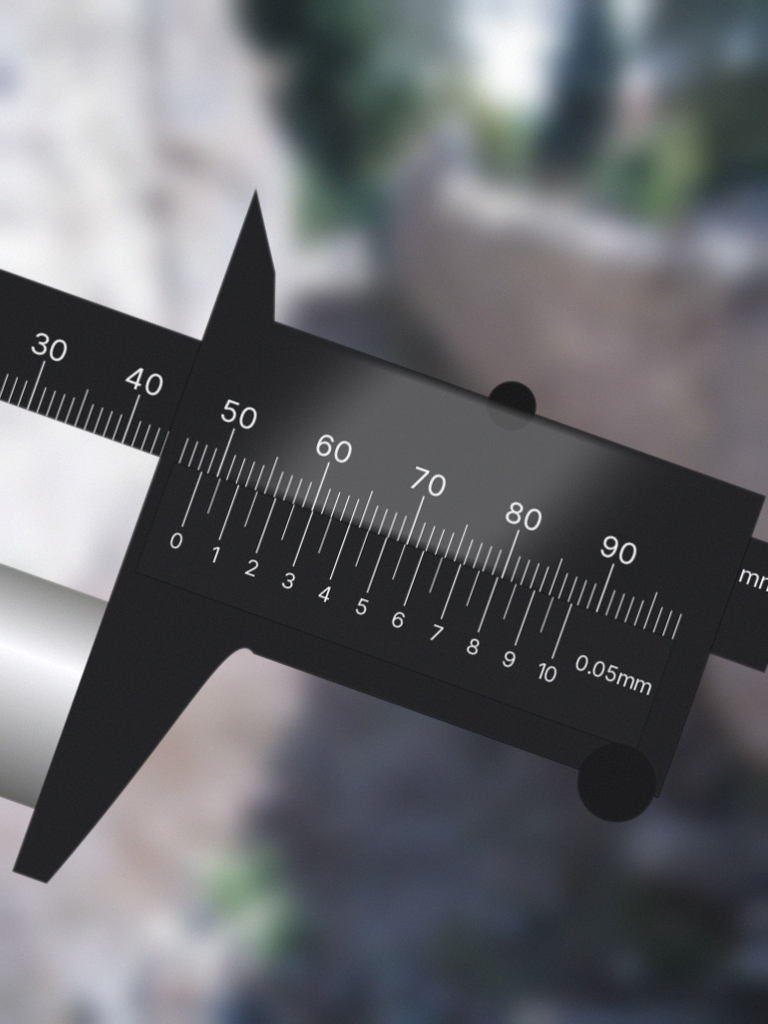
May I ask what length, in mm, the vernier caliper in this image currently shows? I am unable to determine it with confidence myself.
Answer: 48.4 mm
